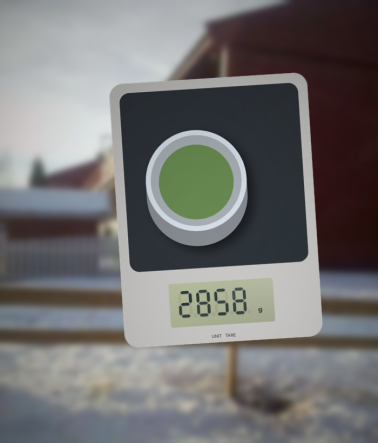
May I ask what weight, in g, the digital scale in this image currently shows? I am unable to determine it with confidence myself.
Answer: 2858 g
